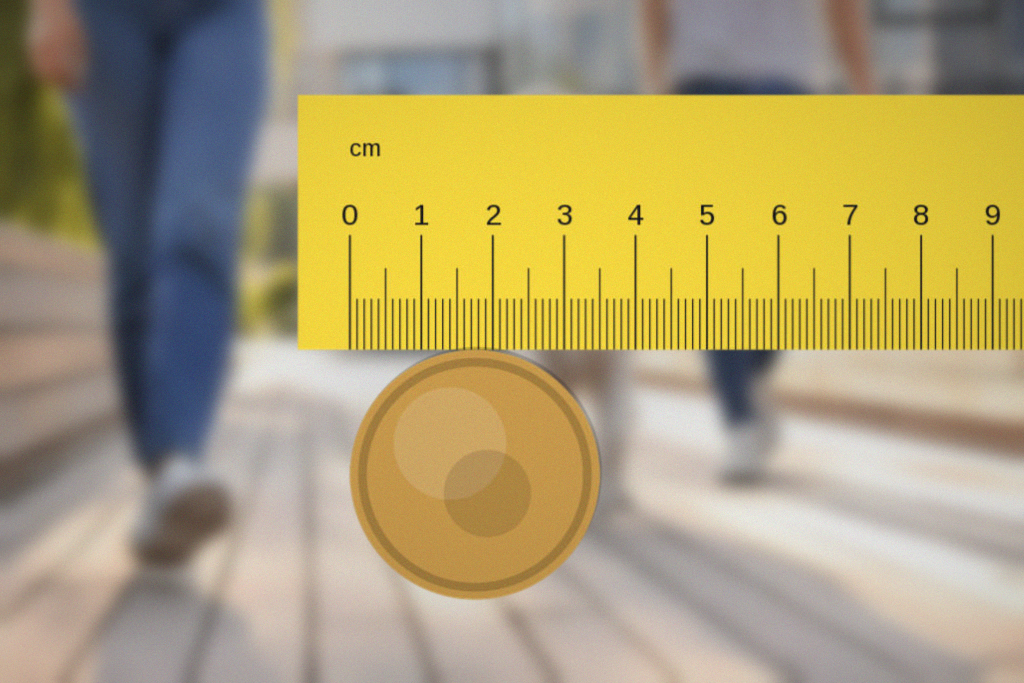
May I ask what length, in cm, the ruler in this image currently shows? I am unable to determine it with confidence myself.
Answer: 3.5 cm
